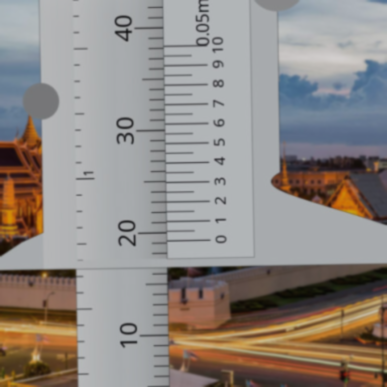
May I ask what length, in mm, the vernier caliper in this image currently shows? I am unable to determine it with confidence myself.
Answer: 19.2 mm
